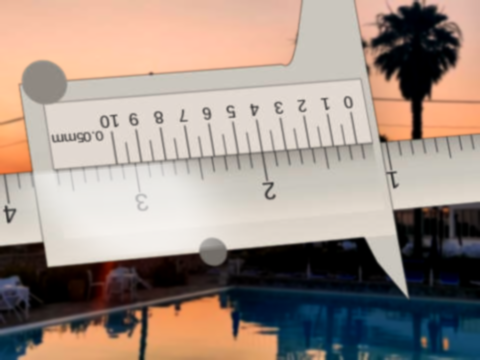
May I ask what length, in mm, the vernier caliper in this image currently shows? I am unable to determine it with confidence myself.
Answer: 12.4 mm
